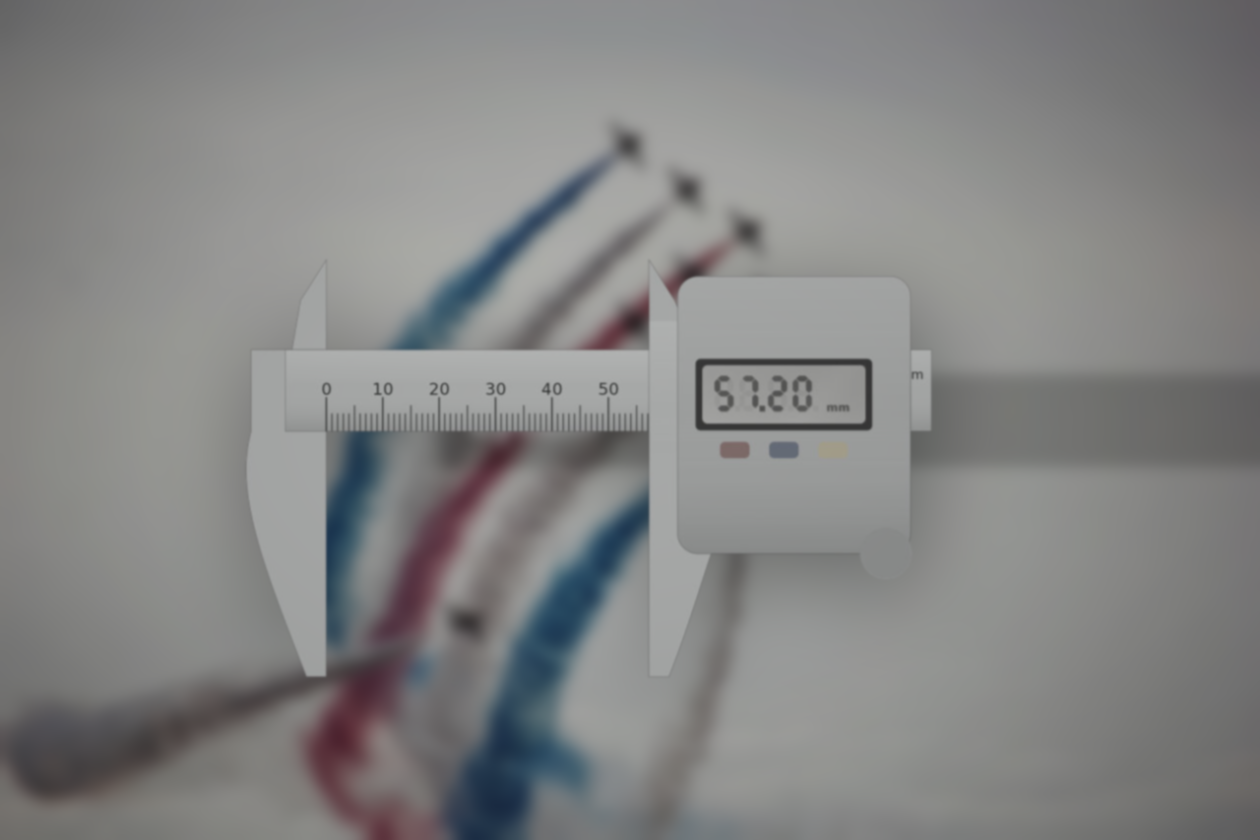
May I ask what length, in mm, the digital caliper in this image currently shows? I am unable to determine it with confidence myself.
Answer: 57.20 mm
